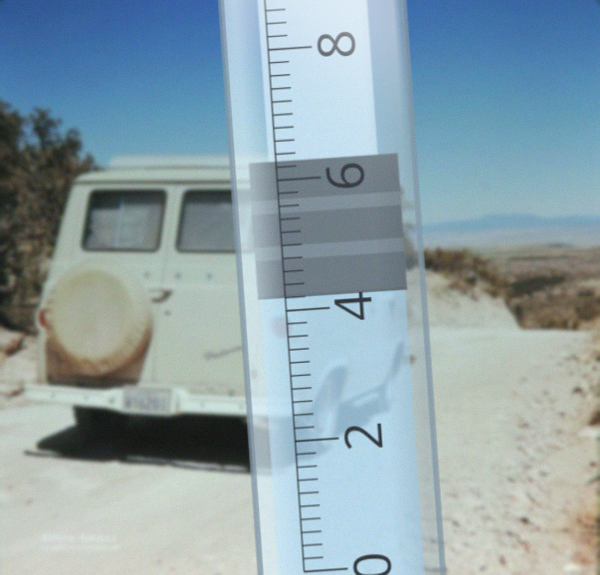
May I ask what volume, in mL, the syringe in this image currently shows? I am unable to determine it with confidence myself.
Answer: 4.2 mL
